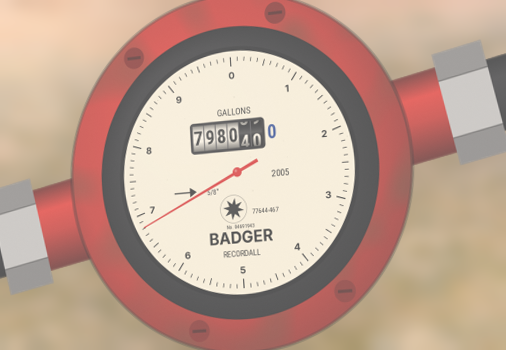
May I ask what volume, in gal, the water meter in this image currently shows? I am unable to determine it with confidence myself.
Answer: 7980396.8 gal
